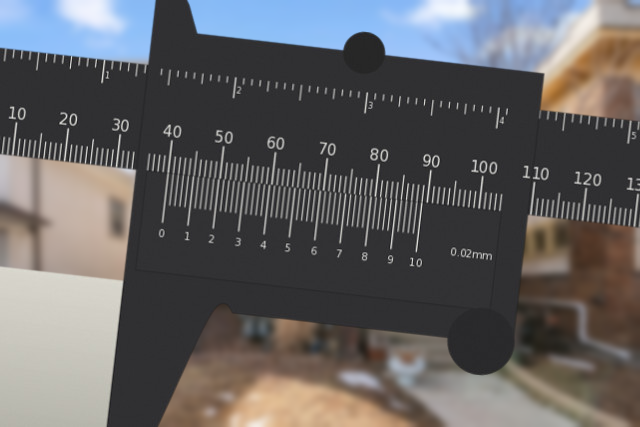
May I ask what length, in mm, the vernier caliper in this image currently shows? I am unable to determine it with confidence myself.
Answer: 40.0 mm
